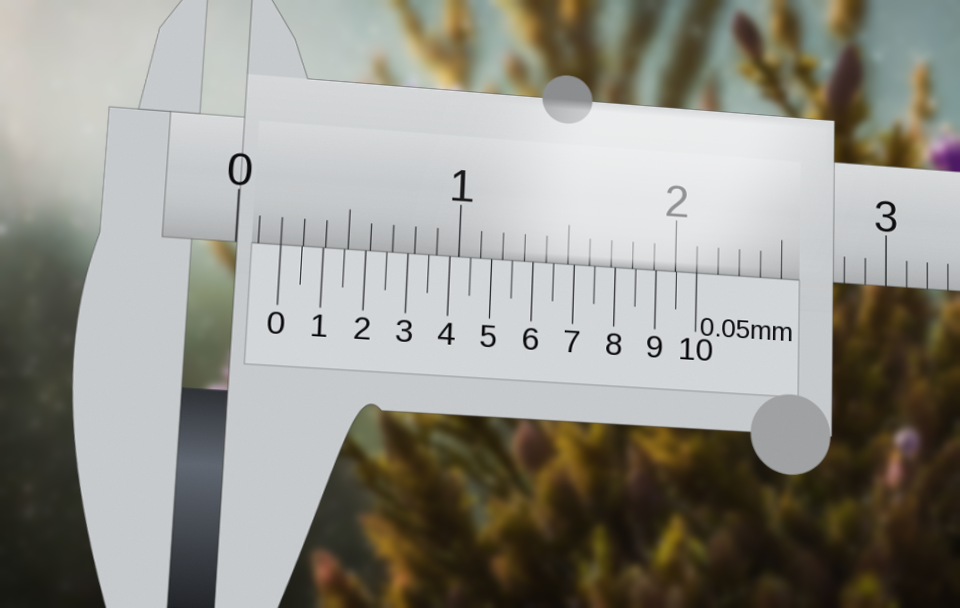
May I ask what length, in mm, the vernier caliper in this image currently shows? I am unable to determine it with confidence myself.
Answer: 2.0 mm
